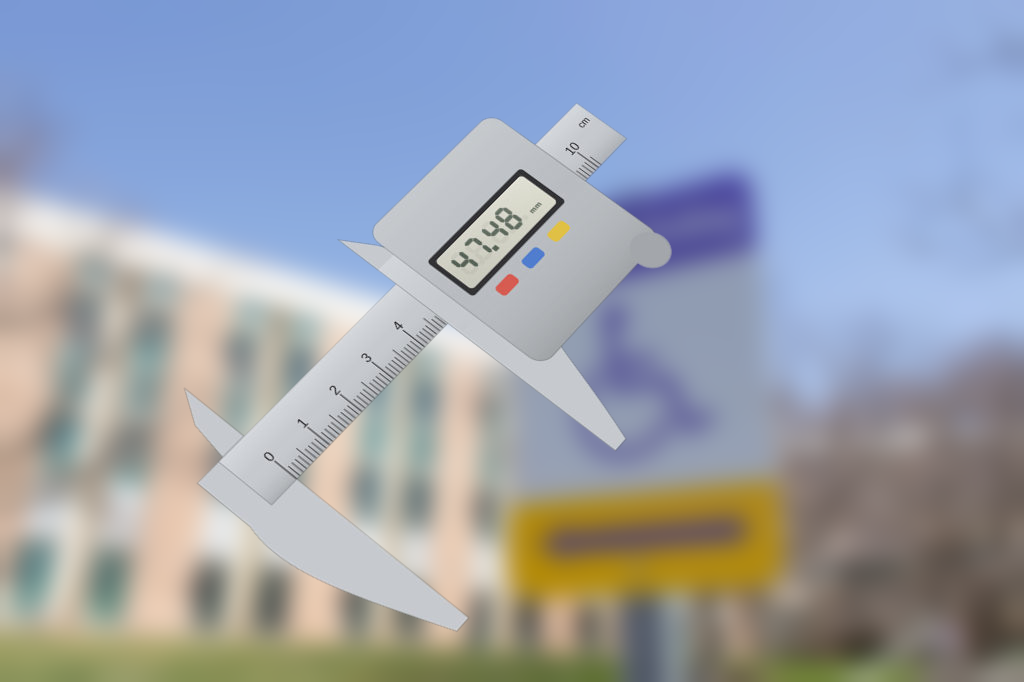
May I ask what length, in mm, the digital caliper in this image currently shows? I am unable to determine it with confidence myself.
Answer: 47.48 mm
